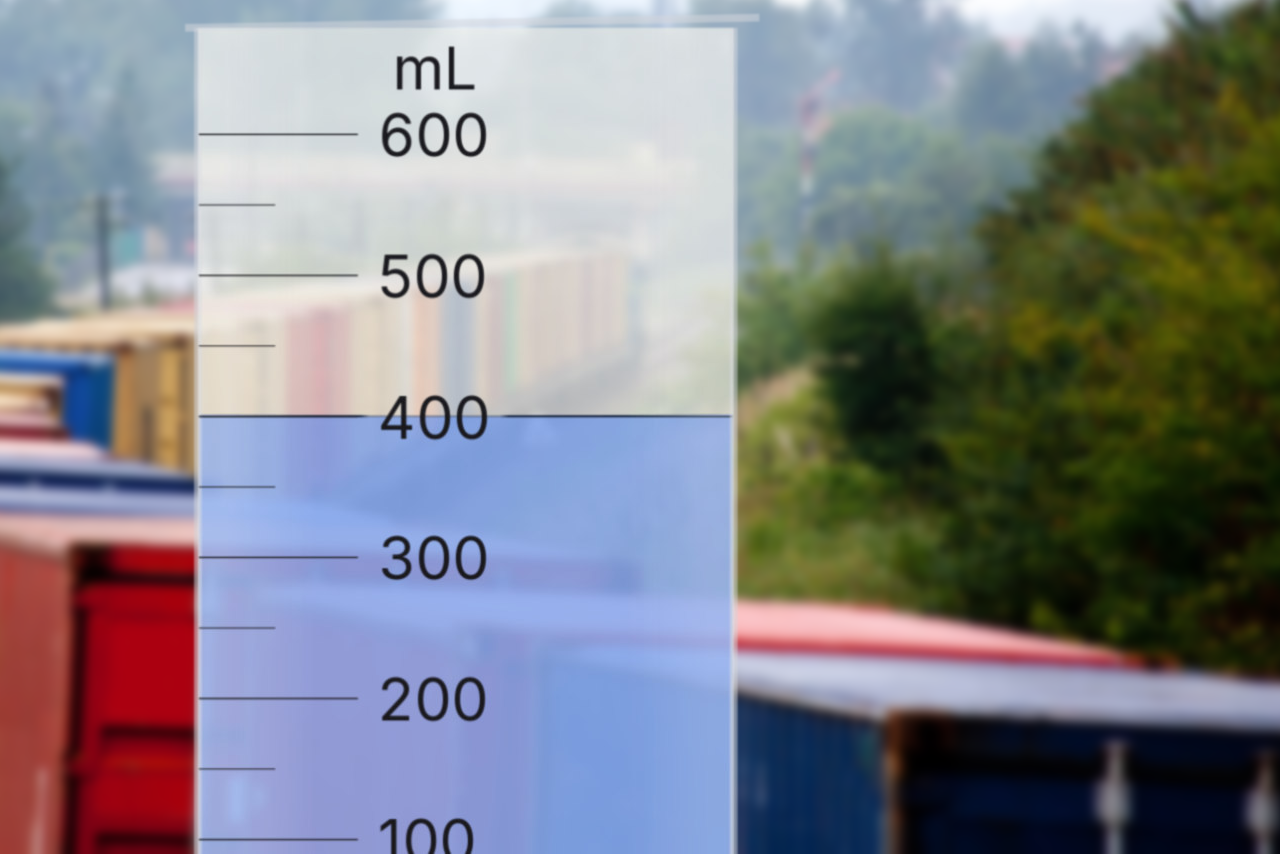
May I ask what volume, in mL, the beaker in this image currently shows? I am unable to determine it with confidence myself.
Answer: 400 mL
